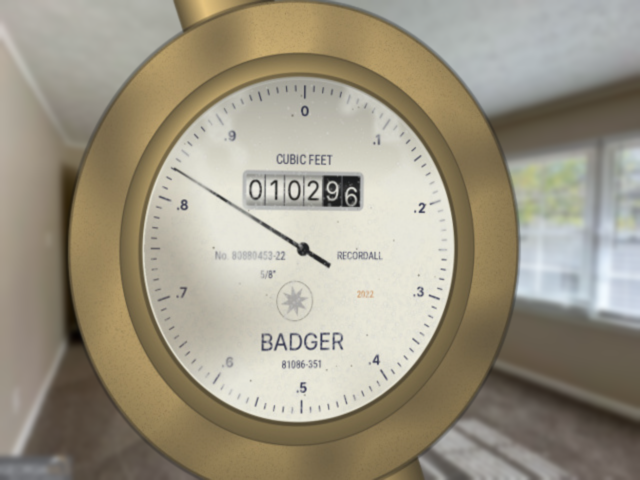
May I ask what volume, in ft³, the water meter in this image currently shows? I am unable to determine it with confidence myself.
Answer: 10295.83 ft³
